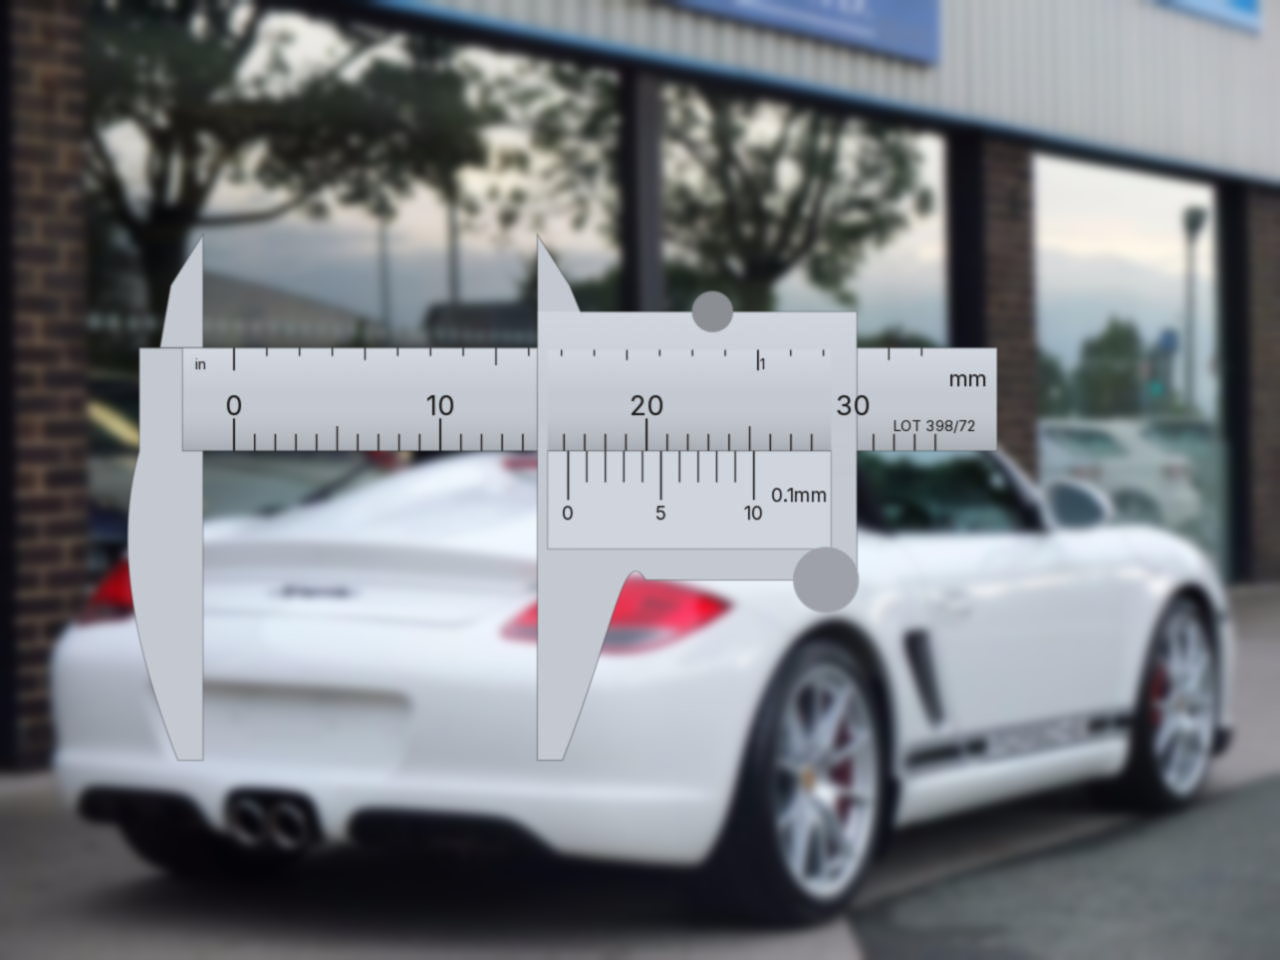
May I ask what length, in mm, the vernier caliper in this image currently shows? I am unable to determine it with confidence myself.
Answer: 16.2 mm
